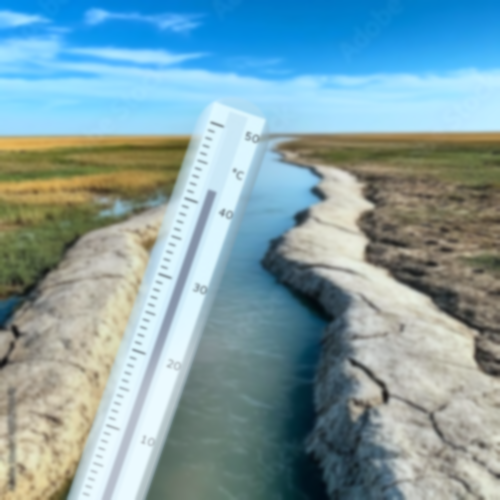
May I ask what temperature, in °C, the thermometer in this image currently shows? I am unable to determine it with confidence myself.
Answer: 42 °C
